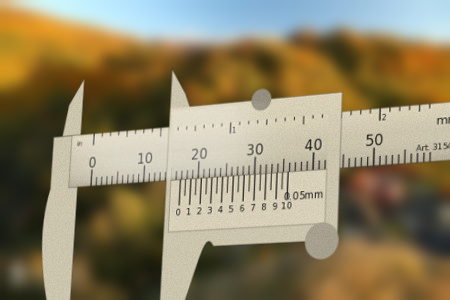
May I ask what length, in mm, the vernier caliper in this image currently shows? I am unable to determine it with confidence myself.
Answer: 16.8 mm
